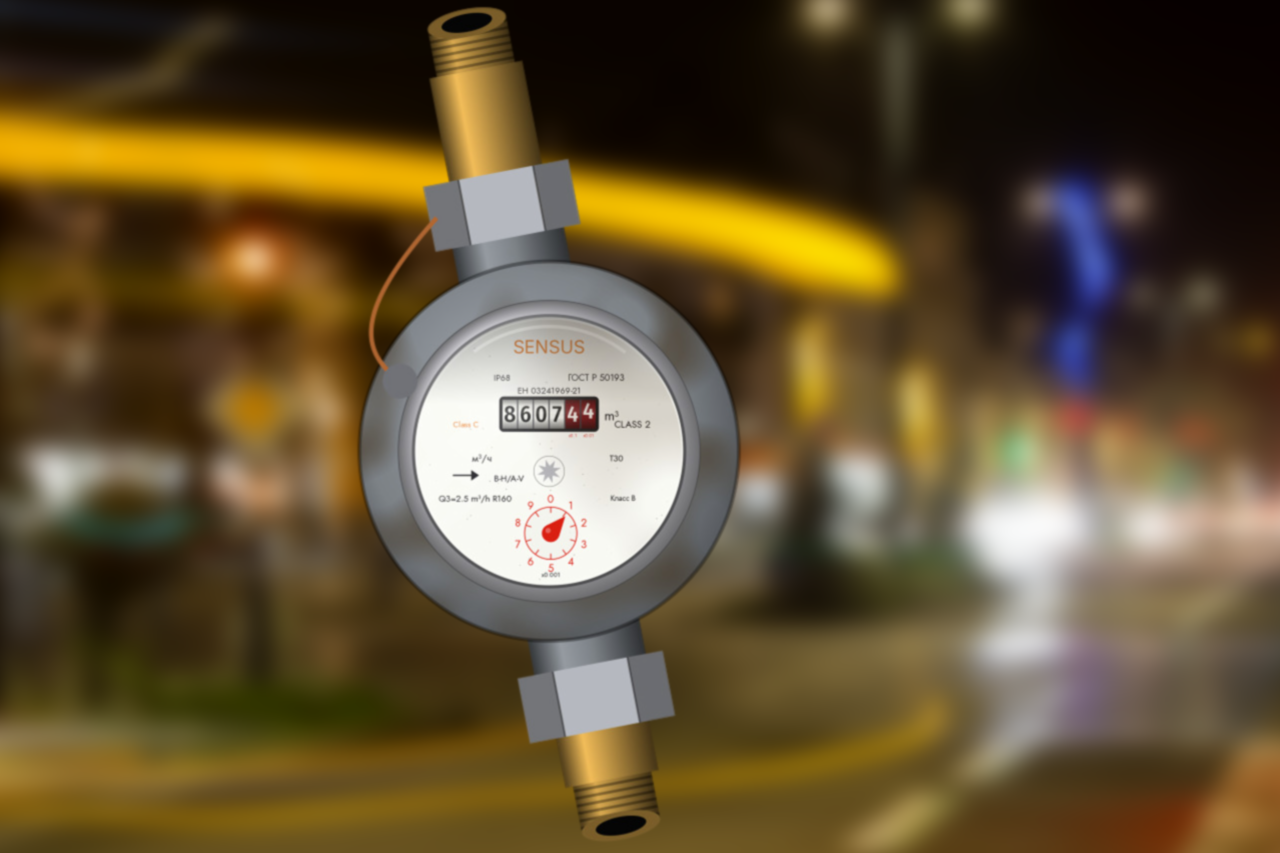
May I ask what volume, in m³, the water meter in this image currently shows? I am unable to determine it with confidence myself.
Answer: 8607.441 m³
